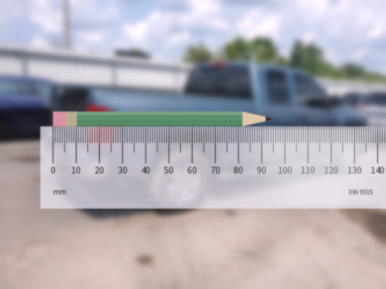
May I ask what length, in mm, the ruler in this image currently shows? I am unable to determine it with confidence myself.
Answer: 95 mm
